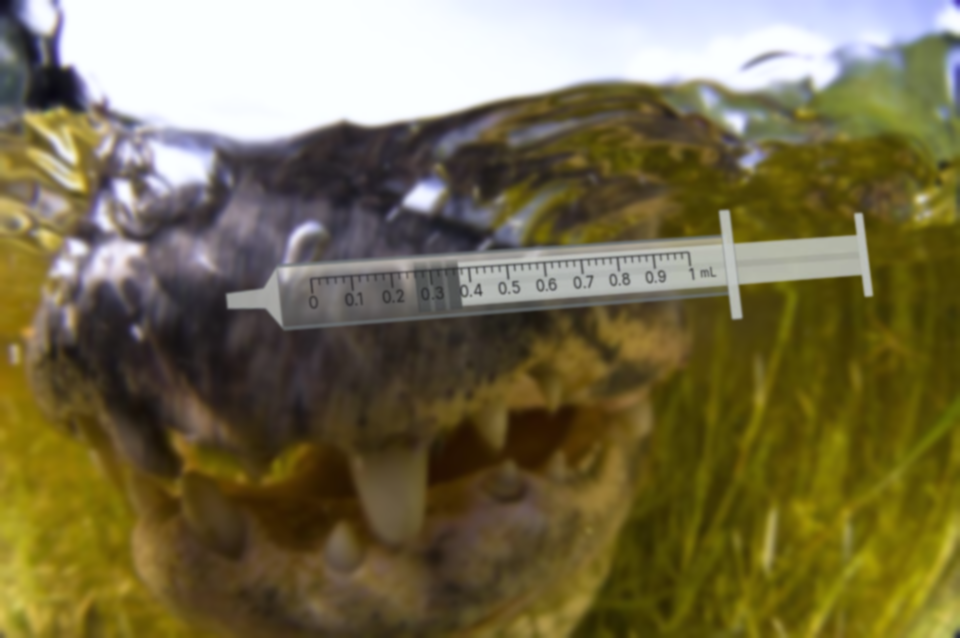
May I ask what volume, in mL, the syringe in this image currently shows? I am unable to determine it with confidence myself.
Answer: 0.26 mL
